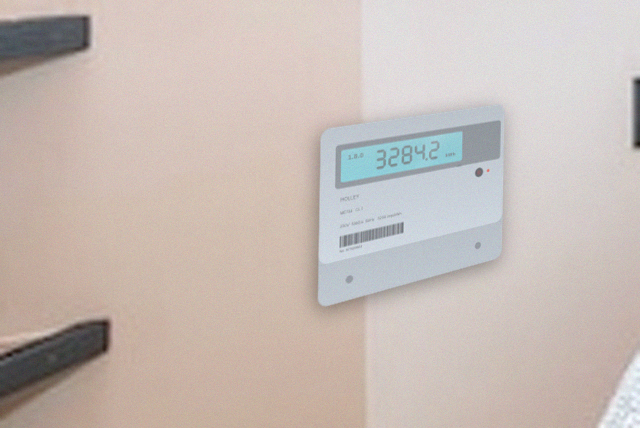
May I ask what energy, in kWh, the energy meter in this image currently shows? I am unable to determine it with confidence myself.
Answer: 3284.2 kWh
